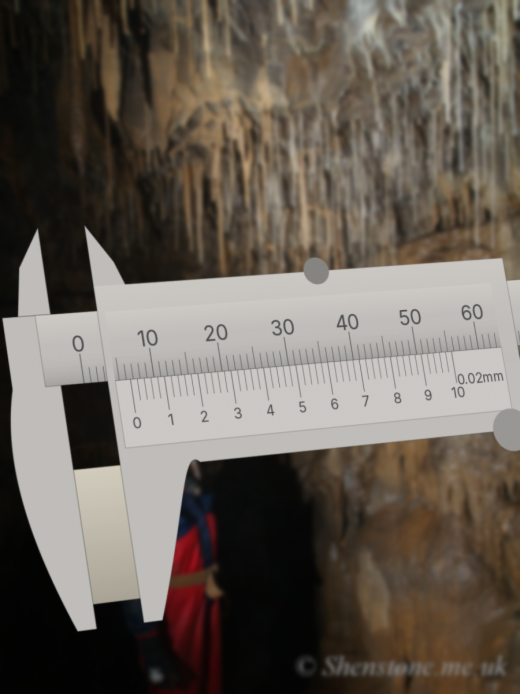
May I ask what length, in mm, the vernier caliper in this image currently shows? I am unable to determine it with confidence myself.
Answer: 6.6 mm
